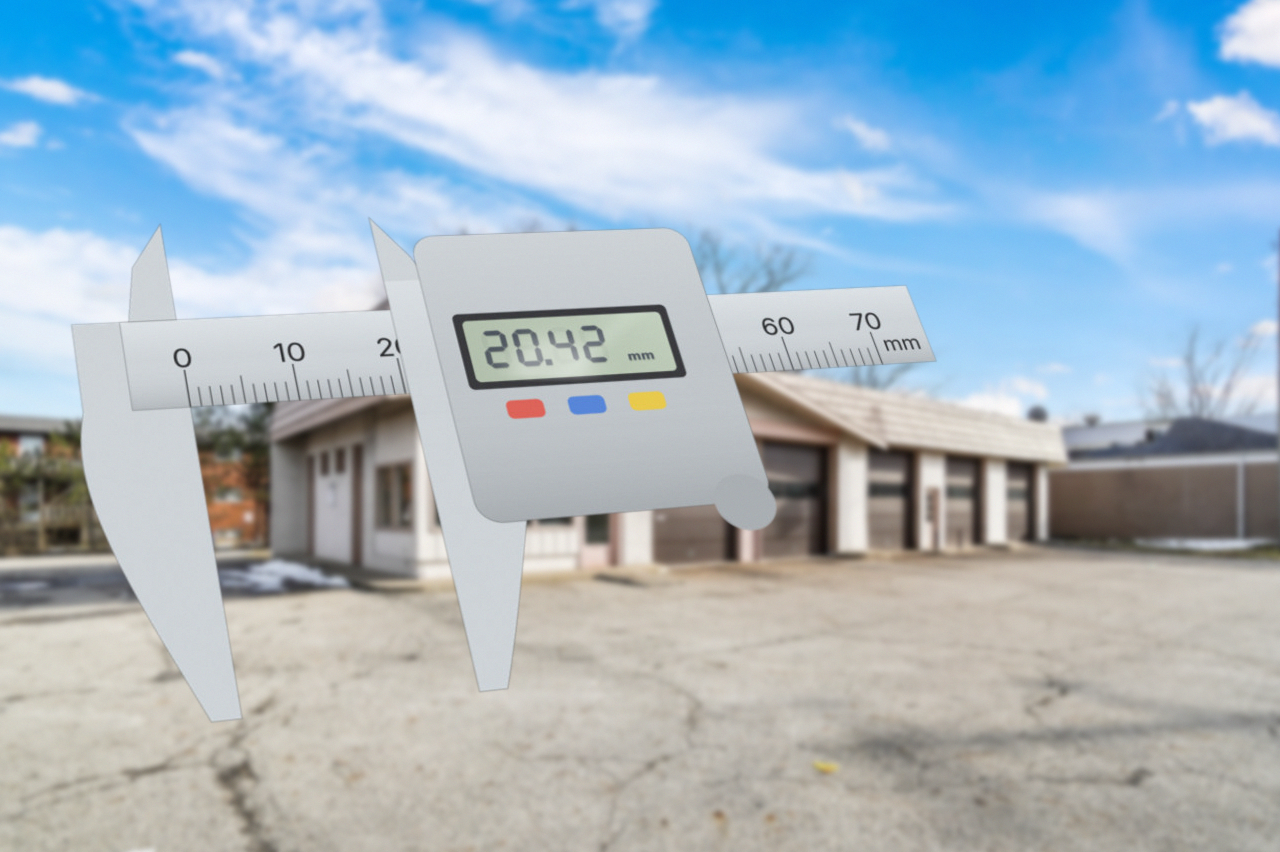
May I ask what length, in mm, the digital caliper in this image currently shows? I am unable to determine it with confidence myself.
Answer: 20.42 mm
